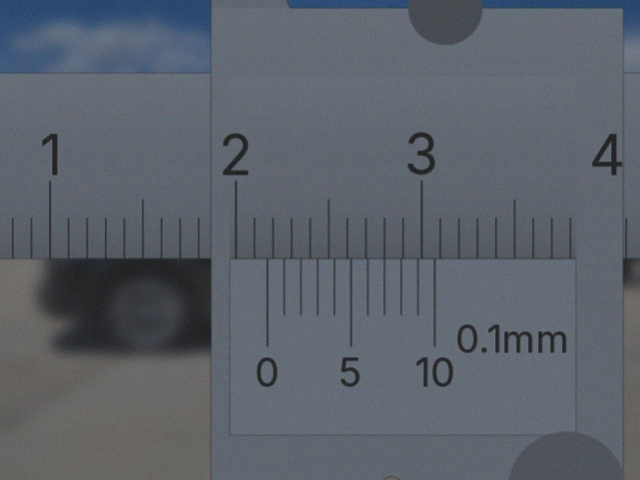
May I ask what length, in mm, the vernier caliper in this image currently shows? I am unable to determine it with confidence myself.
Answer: 21.7 mm
